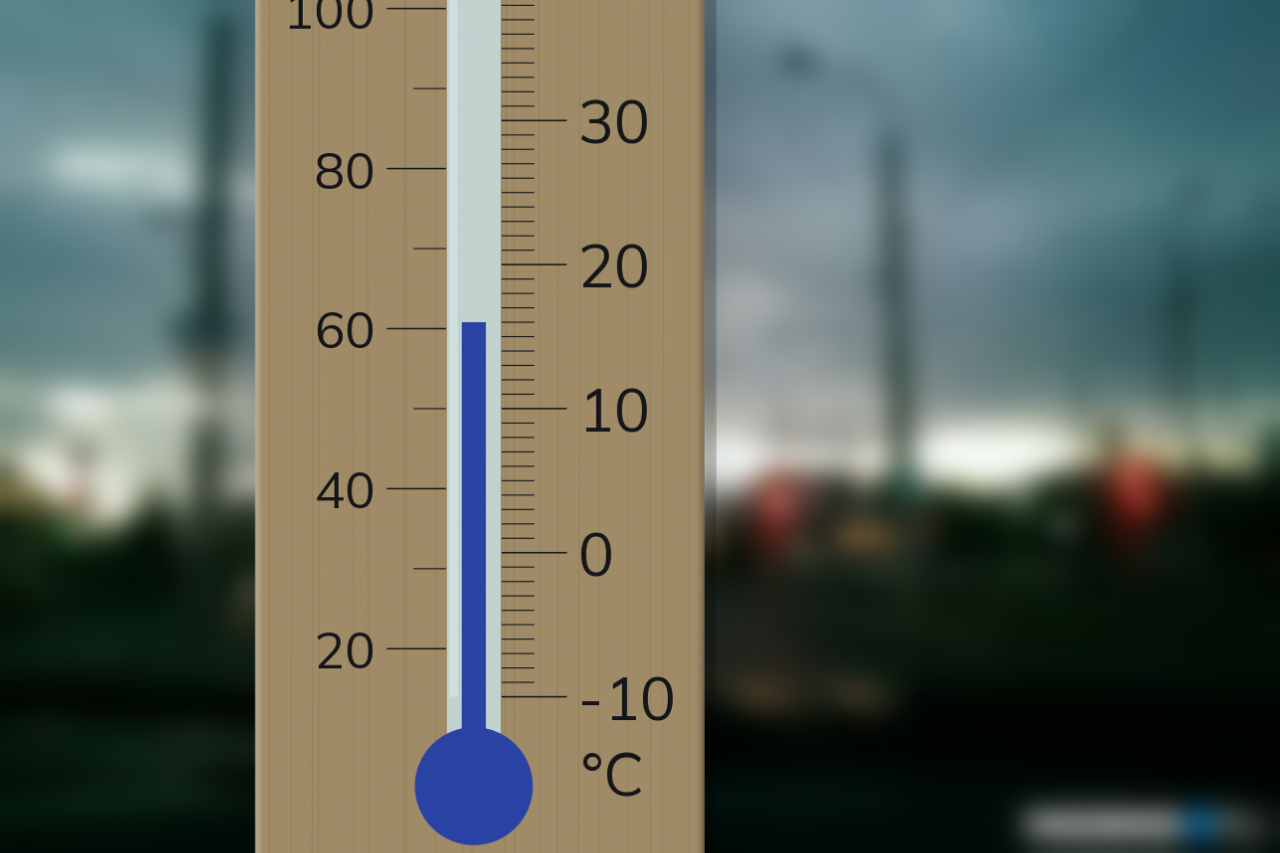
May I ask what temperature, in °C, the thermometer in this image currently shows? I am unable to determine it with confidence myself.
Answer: 16 °C
